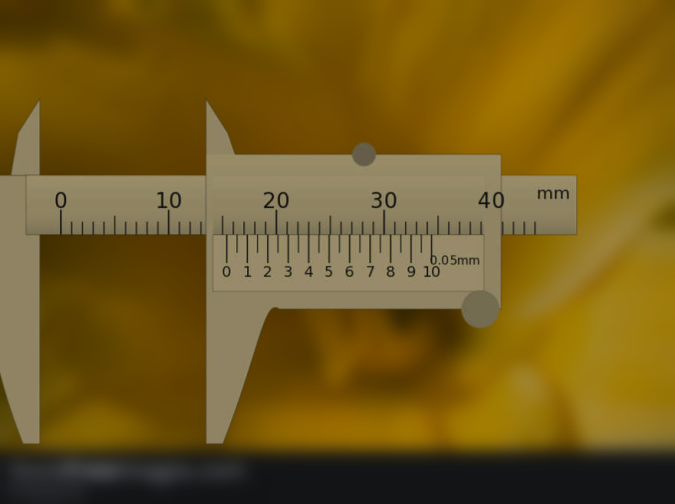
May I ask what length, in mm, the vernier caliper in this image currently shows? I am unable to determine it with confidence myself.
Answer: 15.4 mm
